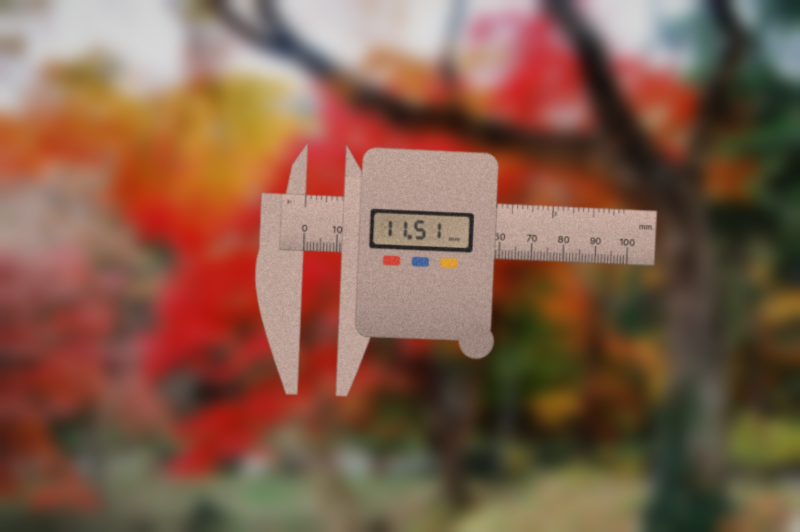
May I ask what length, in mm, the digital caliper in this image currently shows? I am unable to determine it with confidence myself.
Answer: 11.51 mm
